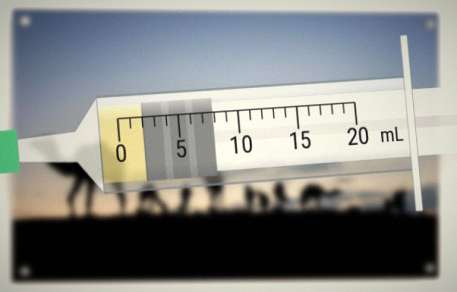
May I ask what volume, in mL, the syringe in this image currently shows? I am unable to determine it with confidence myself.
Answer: 2 mL
